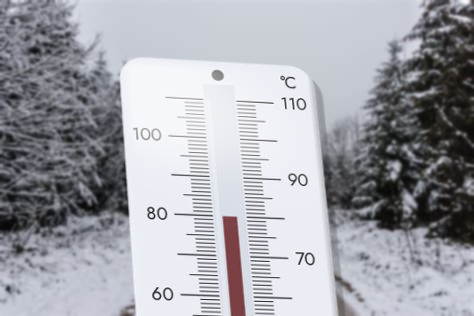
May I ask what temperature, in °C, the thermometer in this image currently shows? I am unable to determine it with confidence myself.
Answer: 80 °C
